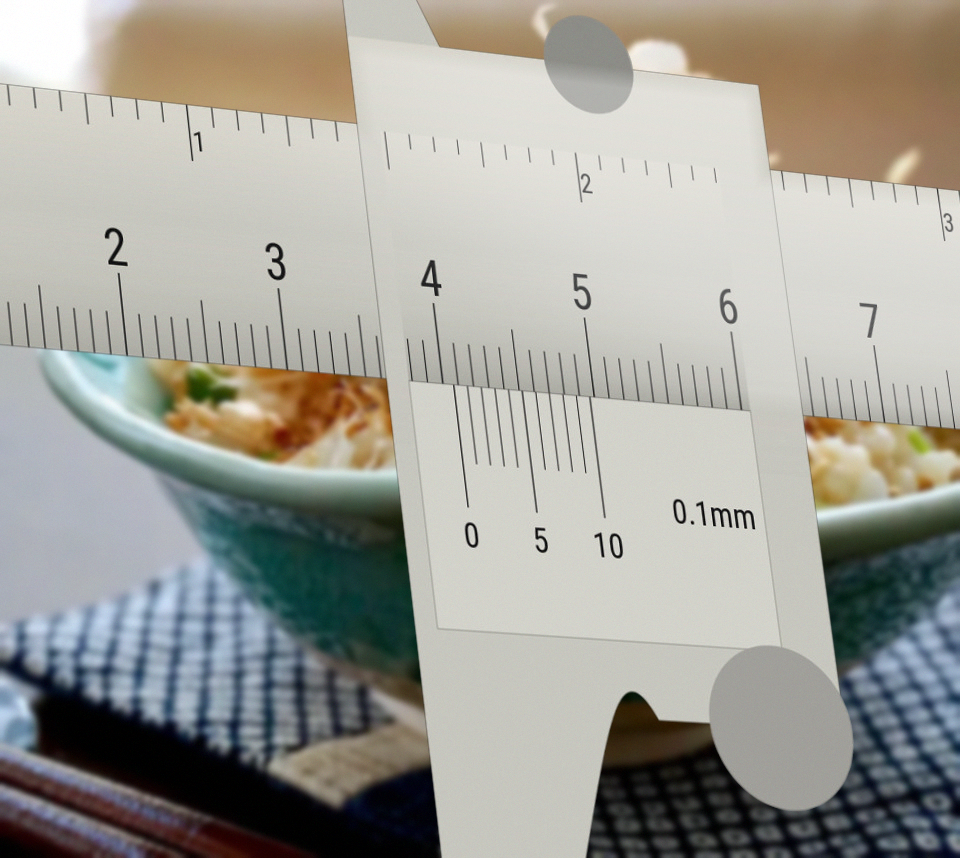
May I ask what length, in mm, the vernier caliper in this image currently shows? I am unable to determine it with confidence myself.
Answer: 40.7 mm
